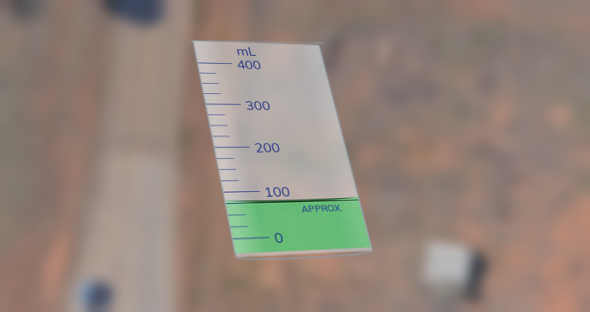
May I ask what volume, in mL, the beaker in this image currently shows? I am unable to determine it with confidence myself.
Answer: 75 mL
